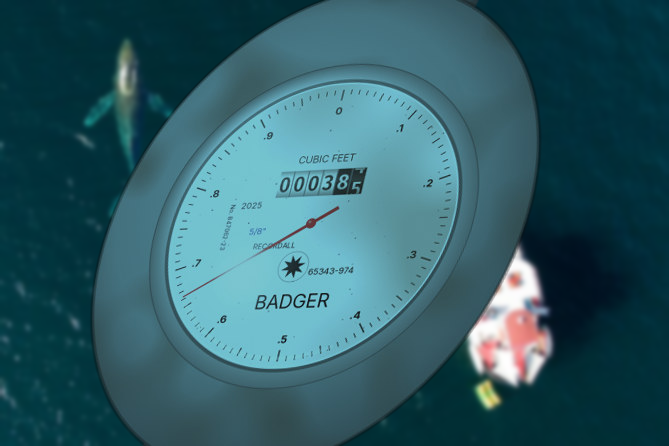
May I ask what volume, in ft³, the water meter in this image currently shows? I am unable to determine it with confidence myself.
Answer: 384.66 ft³
